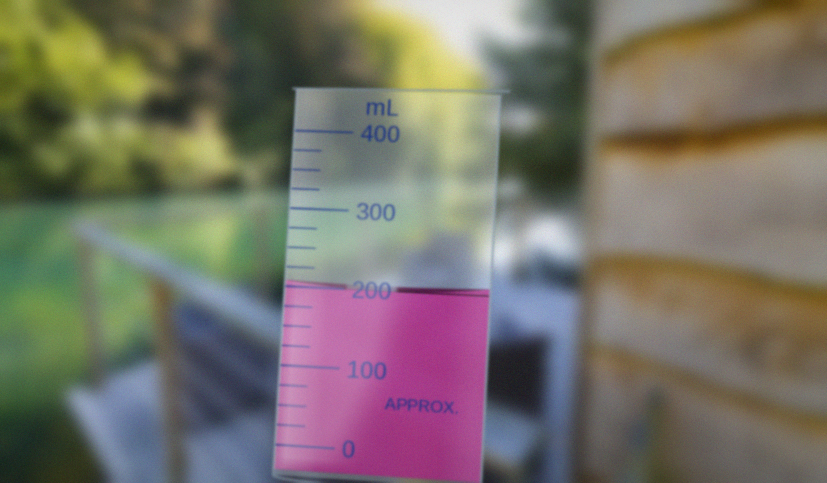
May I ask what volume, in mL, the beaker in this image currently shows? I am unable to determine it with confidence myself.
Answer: 200 mL
